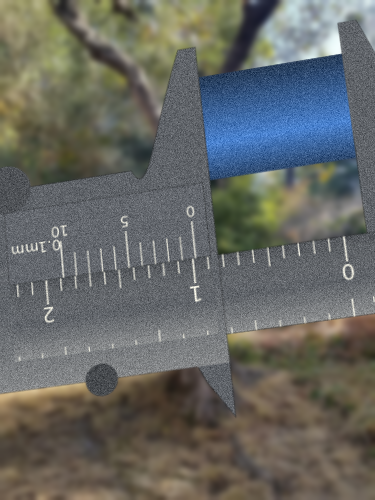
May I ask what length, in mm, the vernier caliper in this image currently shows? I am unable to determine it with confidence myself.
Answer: 9.8 mm
